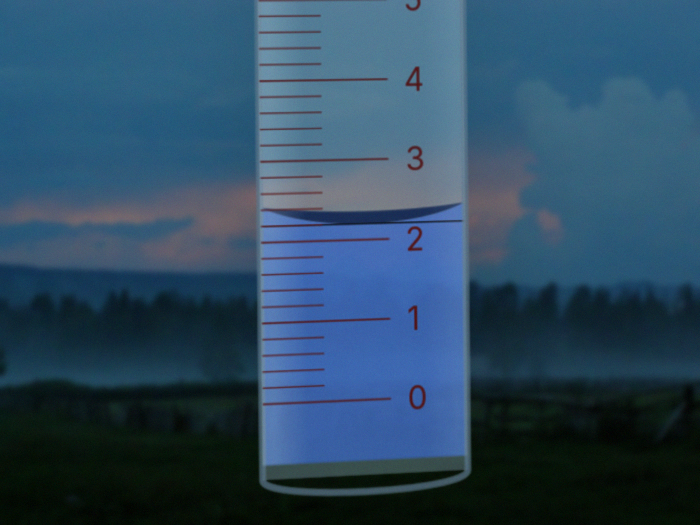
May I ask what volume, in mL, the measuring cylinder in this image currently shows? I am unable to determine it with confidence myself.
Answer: 2.2 mL
